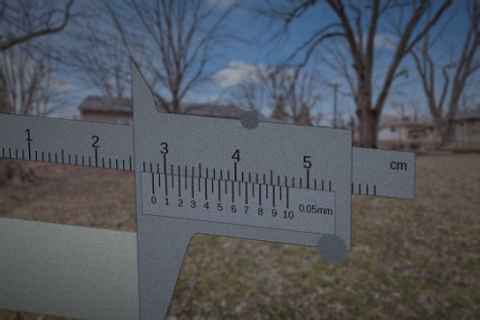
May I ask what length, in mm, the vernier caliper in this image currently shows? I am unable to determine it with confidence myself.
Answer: 28.2 mm
